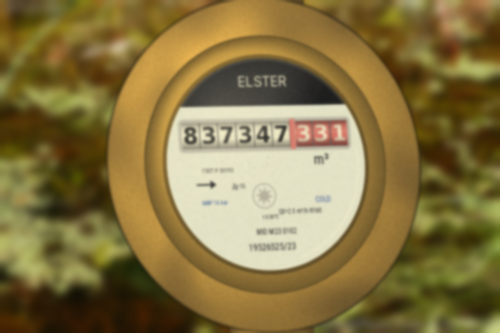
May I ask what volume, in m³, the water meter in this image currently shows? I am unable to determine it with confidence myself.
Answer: 837347.331 m³
